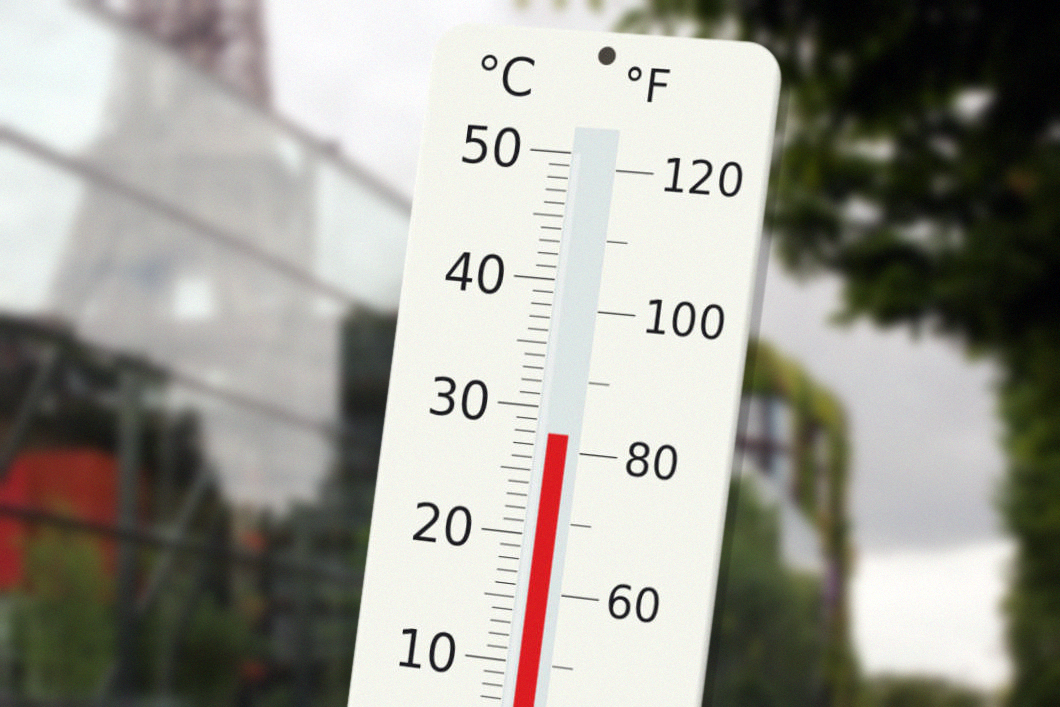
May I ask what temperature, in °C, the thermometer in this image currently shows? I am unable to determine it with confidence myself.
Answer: 28 °C
